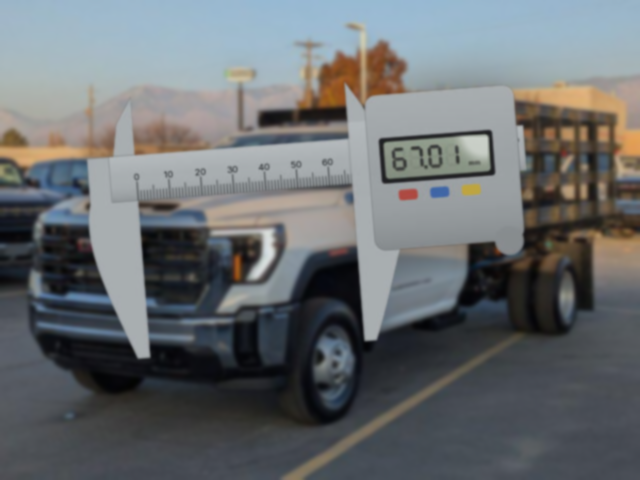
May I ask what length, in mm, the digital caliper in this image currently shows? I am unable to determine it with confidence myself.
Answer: 67.01 mm
